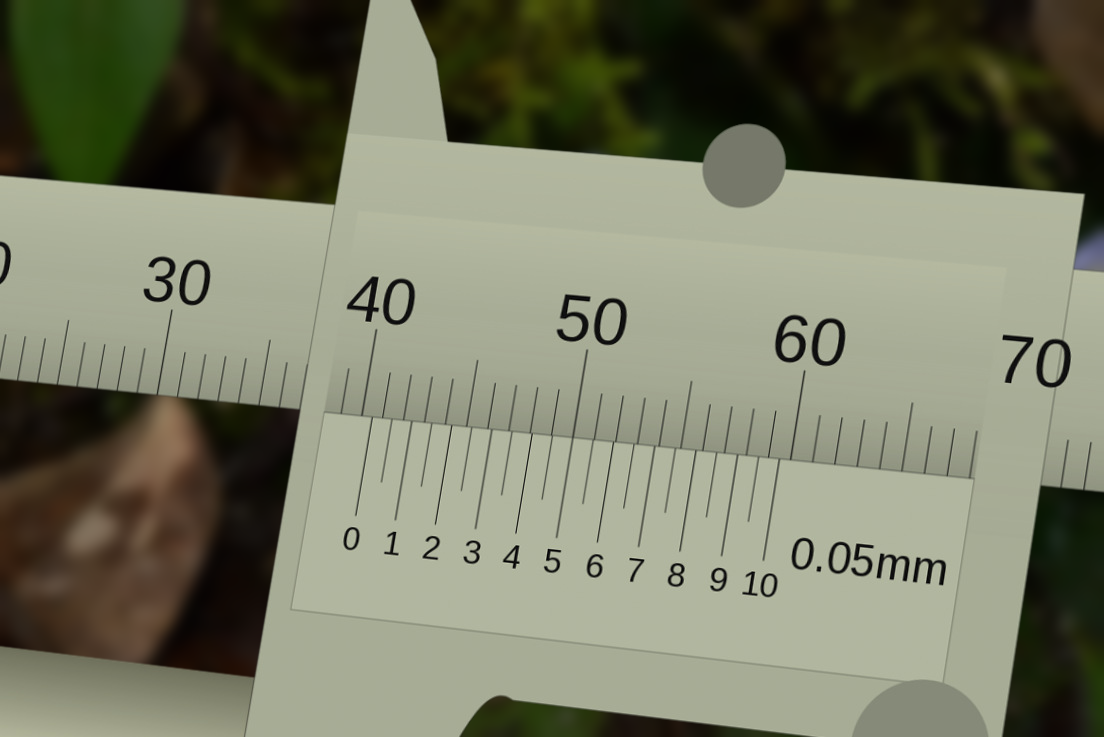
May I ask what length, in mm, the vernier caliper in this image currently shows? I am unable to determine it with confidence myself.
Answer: 40.5 mm
